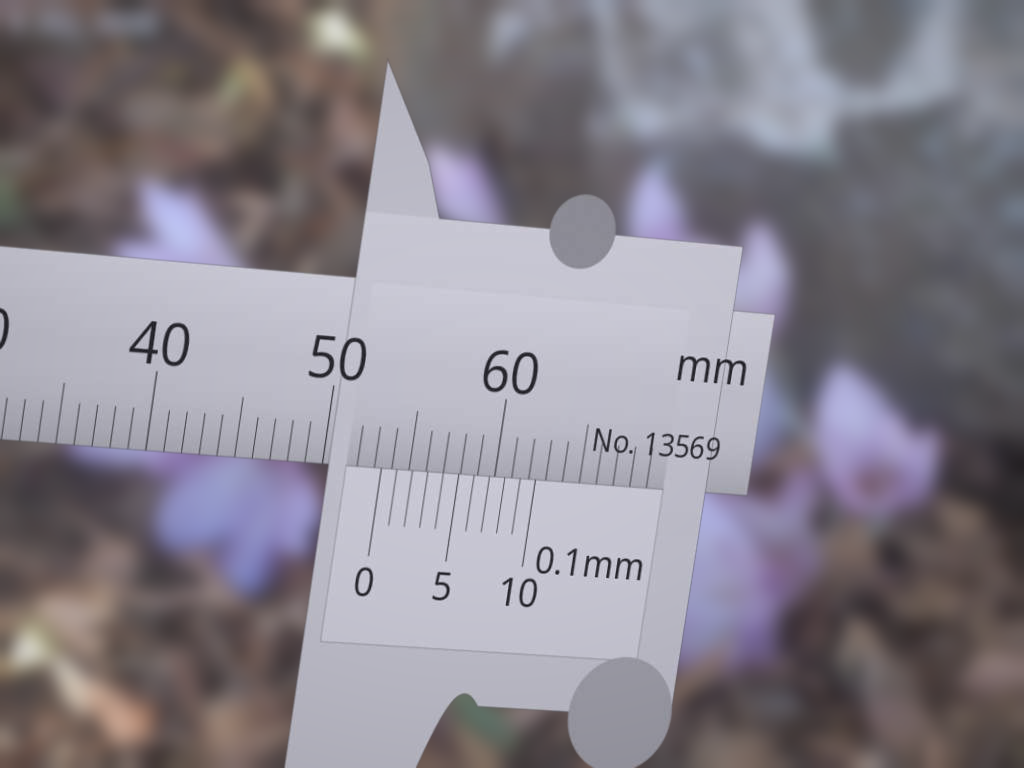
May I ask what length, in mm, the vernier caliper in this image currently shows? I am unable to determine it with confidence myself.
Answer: 53.4 mm
